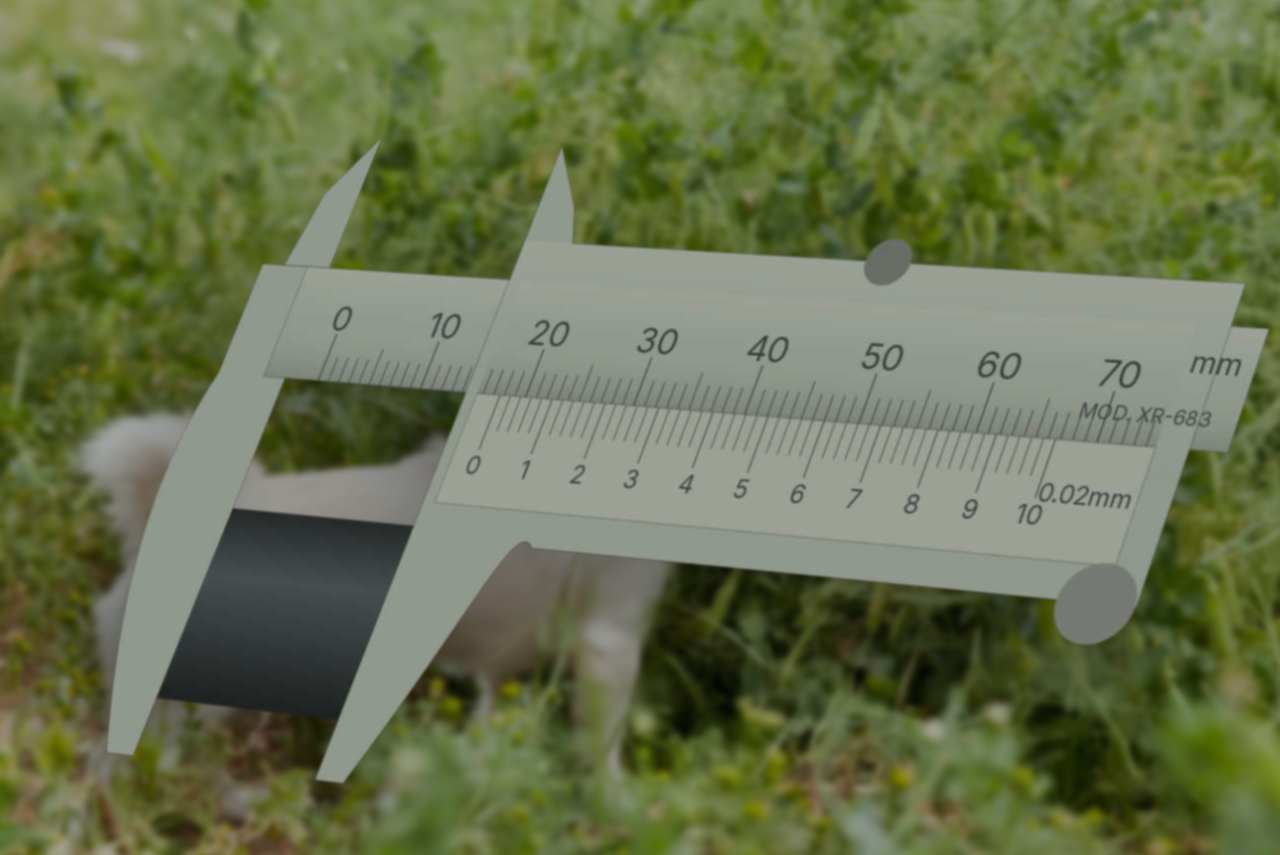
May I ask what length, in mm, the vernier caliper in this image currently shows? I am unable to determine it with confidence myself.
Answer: 17.6 mm
